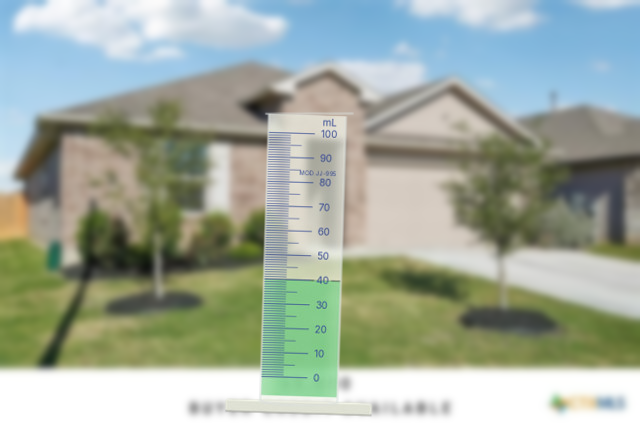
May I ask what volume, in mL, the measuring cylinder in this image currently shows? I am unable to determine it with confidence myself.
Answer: 40 mL
